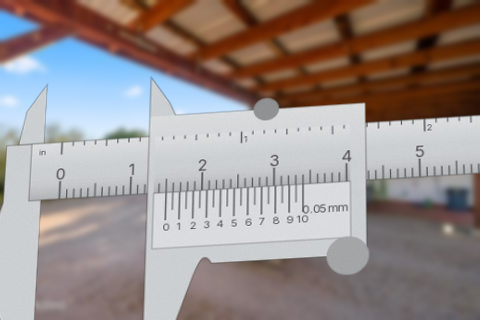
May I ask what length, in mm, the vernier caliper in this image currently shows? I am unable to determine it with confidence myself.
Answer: 15.0 mm
